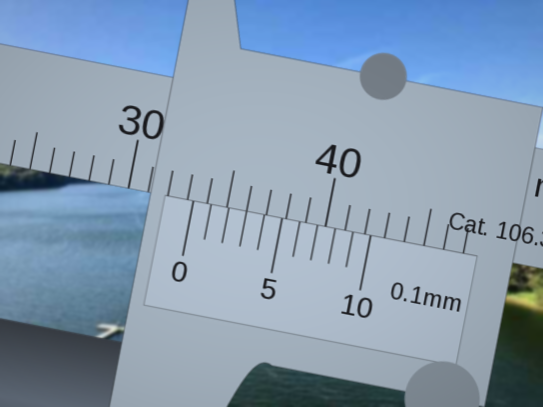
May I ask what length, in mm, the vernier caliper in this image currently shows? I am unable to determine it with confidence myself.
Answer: 33.3 mm
